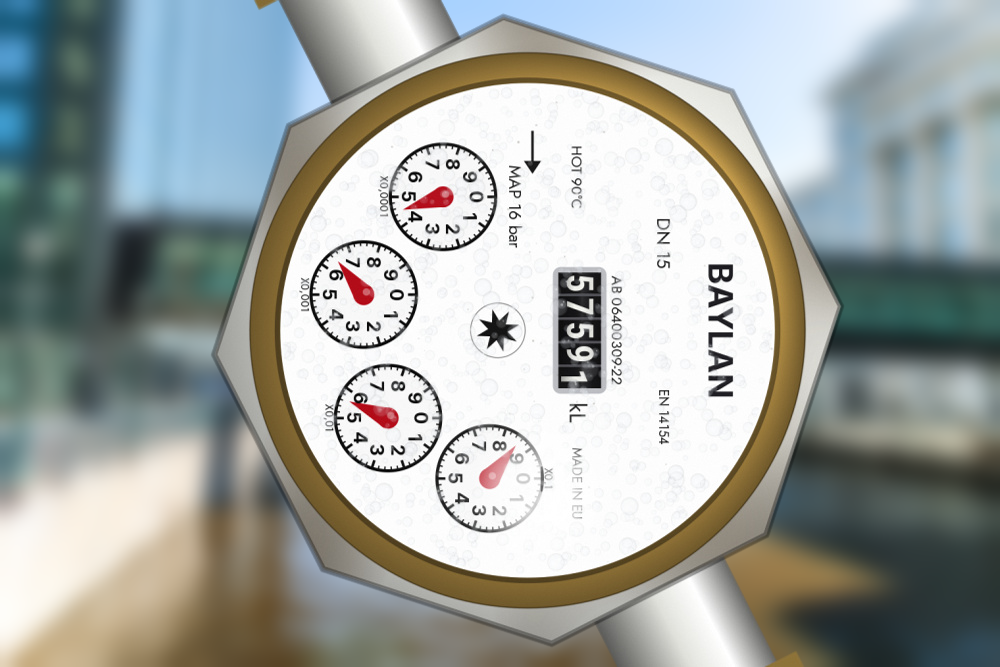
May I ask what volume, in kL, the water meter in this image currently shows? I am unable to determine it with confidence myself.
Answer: 57590.8564 kL
